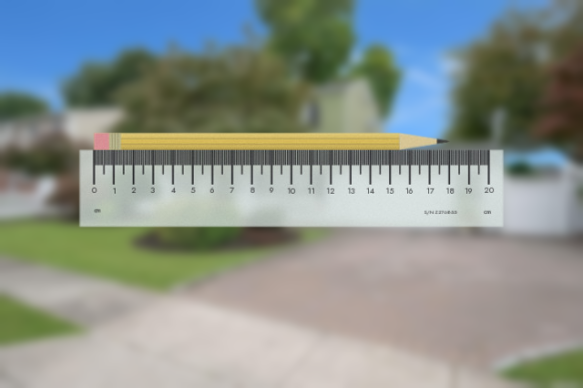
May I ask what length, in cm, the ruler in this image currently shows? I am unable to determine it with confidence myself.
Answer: 18 cm
